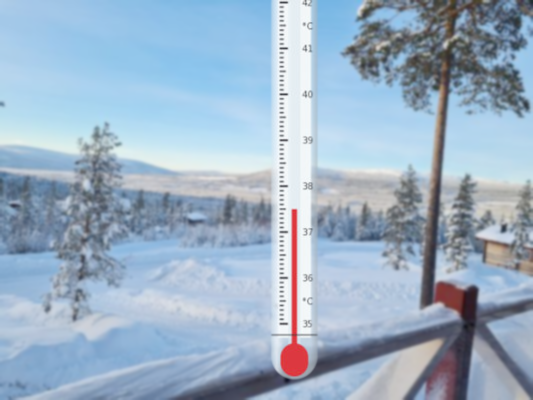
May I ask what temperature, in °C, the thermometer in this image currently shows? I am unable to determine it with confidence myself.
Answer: 37.5 °C
